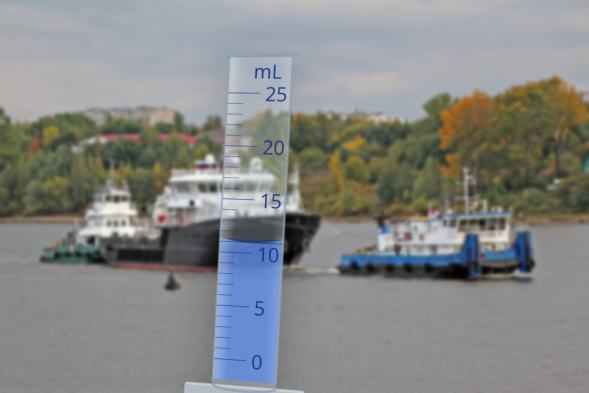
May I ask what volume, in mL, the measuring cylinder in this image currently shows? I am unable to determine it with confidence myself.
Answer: 11 mL
